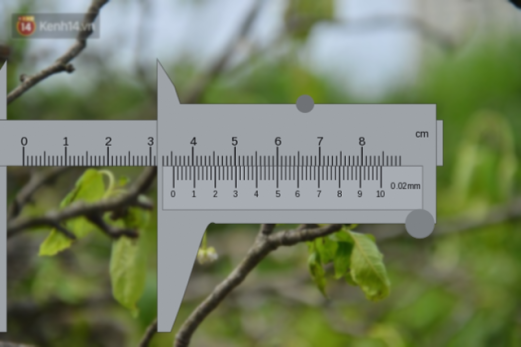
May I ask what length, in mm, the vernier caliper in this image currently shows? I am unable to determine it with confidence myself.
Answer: 35.5 mm
